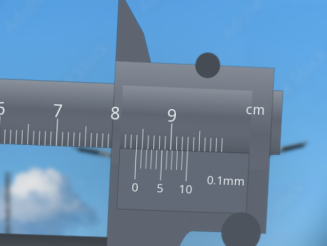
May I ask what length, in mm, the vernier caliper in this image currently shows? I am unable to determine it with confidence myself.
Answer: 84.0 mm
